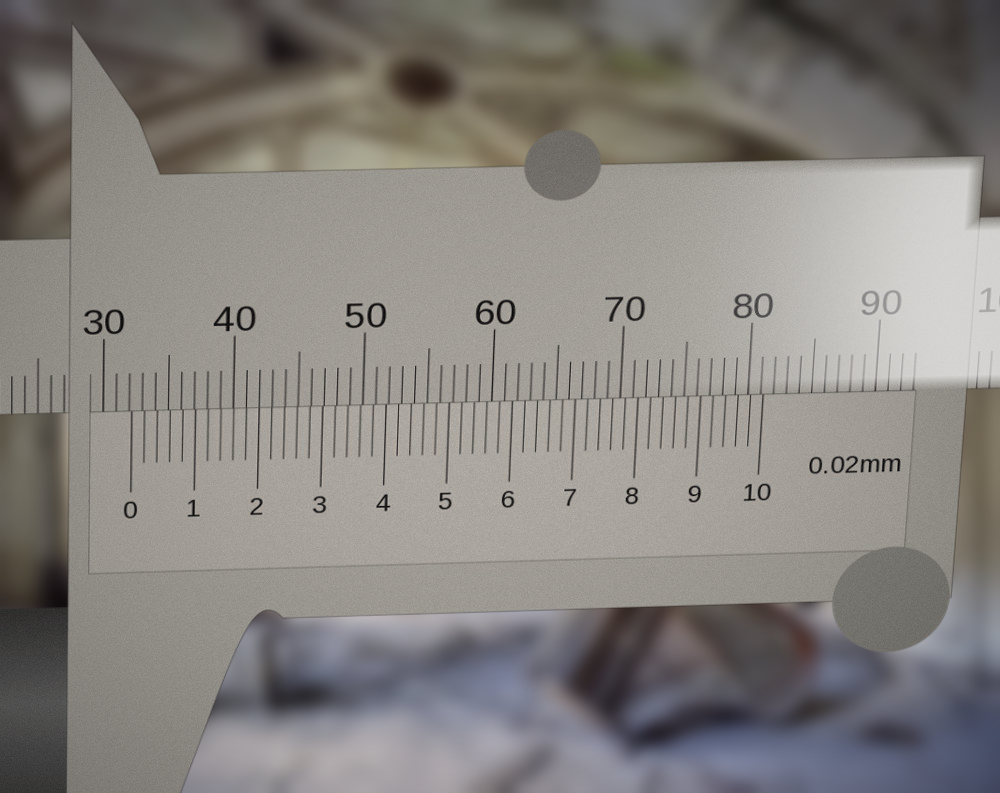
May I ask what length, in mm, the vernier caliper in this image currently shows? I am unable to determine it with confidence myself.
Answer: 32.2 mm
